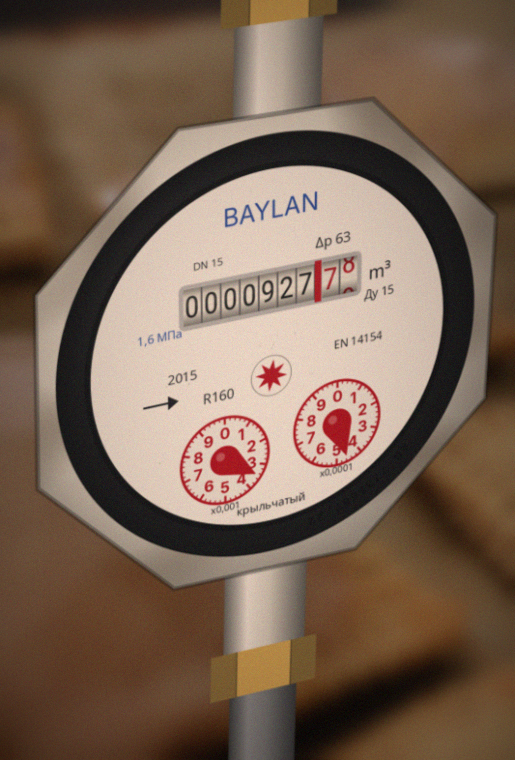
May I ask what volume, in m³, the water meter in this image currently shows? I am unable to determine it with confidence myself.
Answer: 927.7834 m³
